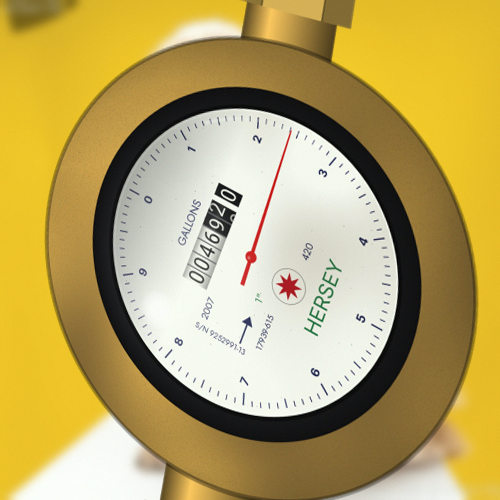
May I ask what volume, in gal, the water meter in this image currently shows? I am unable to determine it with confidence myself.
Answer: 46922.4 gal
